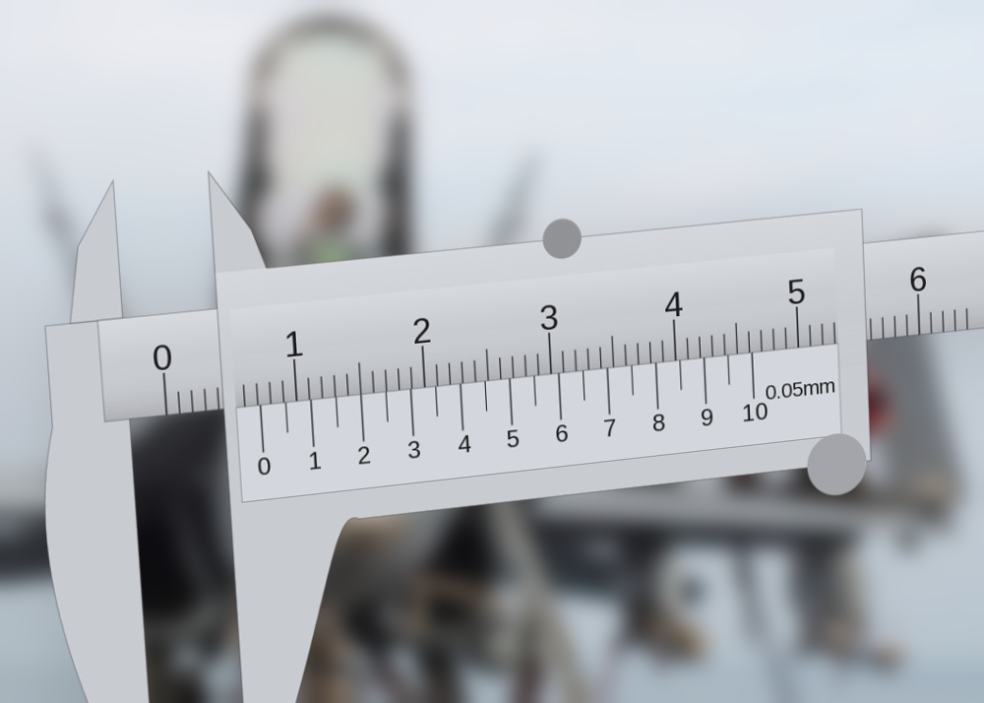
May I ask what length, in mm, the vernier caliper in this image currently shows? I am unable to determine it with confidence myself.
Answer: 7.2 mm
